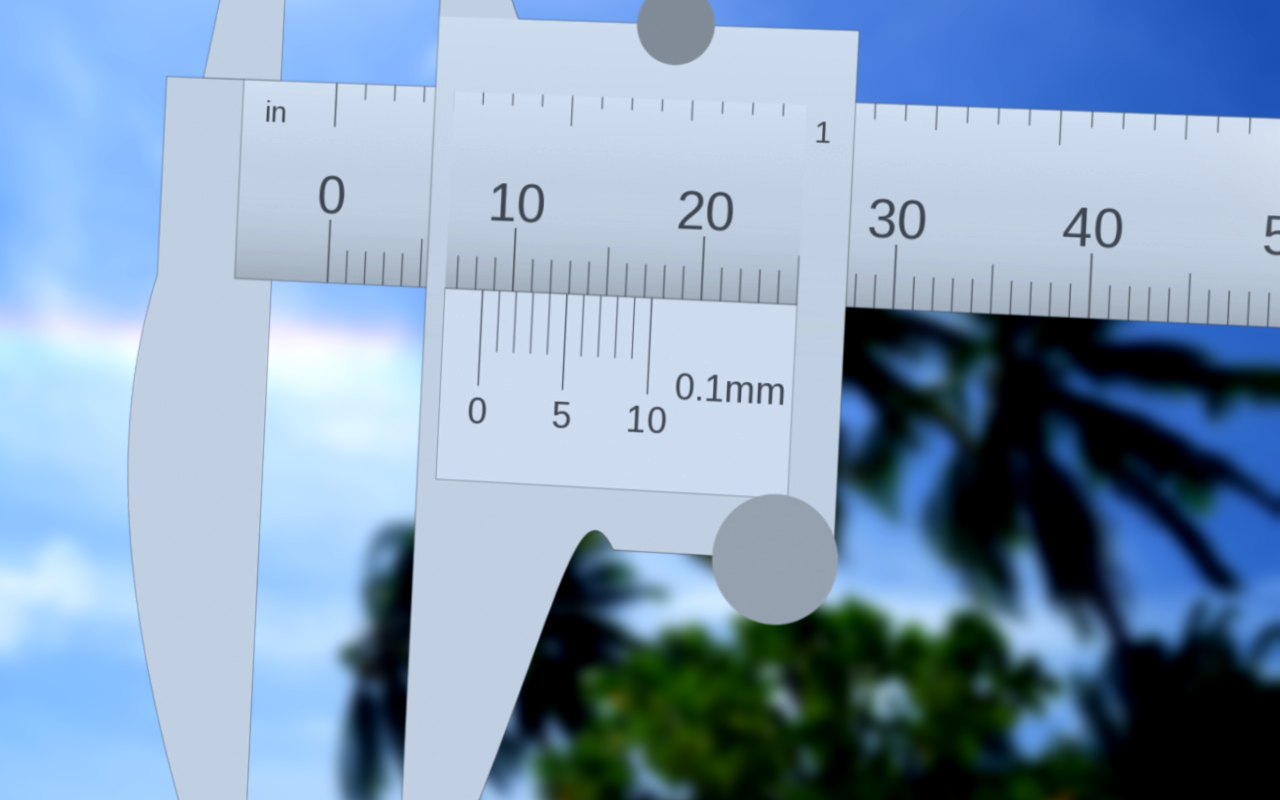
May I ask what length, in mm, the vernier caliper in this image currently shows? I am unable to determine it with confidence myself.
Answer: 8.4 mm
